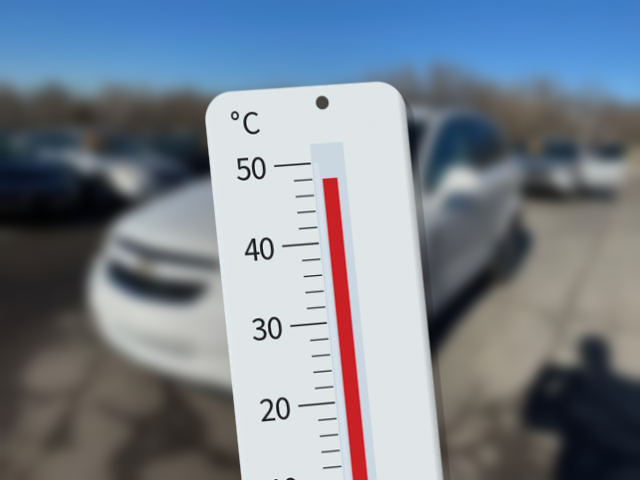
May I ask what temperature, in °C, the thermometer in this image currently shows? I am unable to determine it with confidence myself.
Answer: 48 °C
